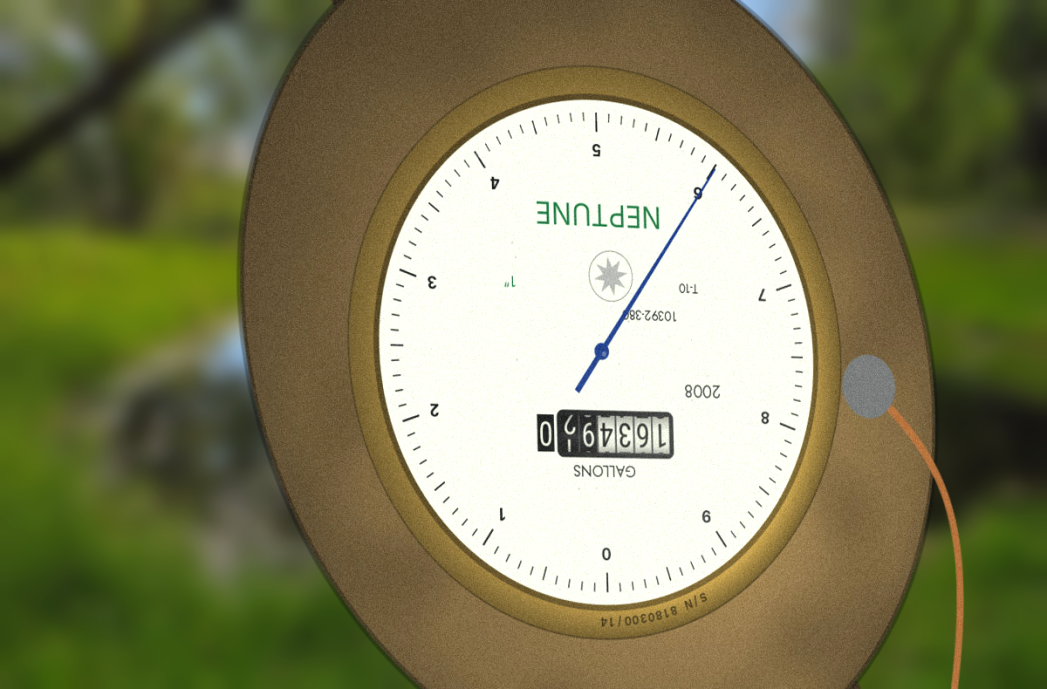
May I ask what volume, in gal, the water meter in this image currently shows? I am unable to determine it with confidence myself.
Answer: 1634916.0 gal
